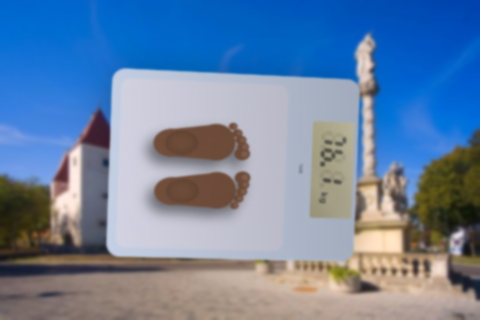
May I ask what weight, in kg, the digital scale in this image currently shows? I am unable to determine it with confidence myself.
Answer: 76.1 kg
